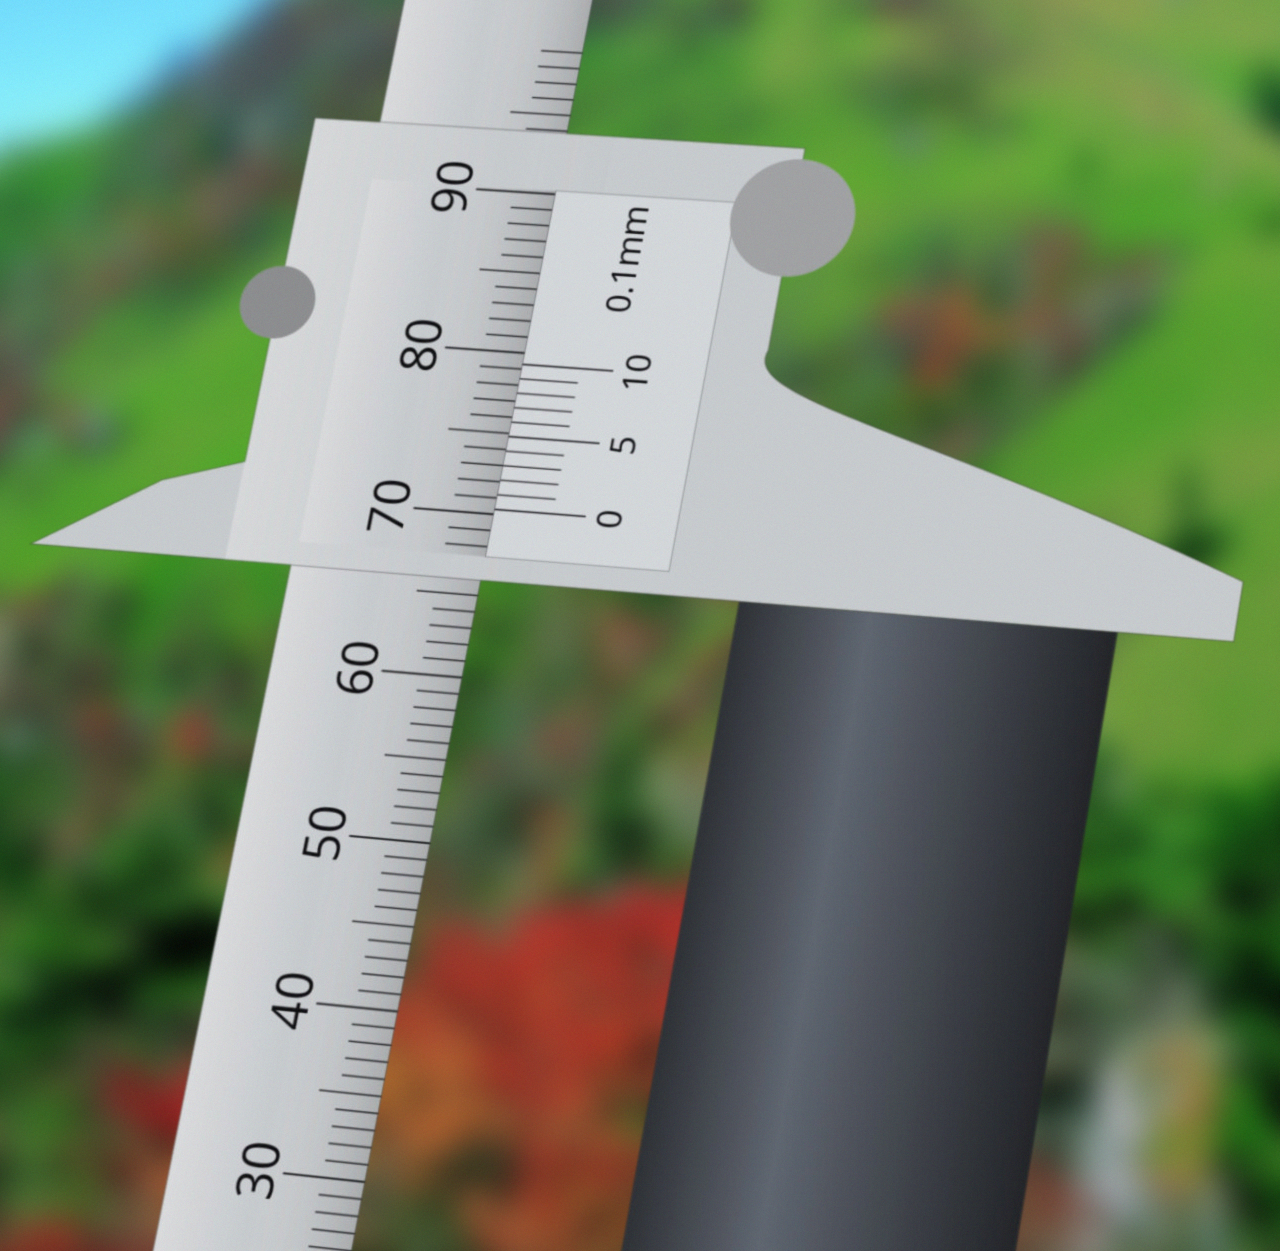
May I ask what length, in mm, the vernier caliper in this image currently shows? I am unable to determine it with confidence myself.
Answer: 70.3 mm
